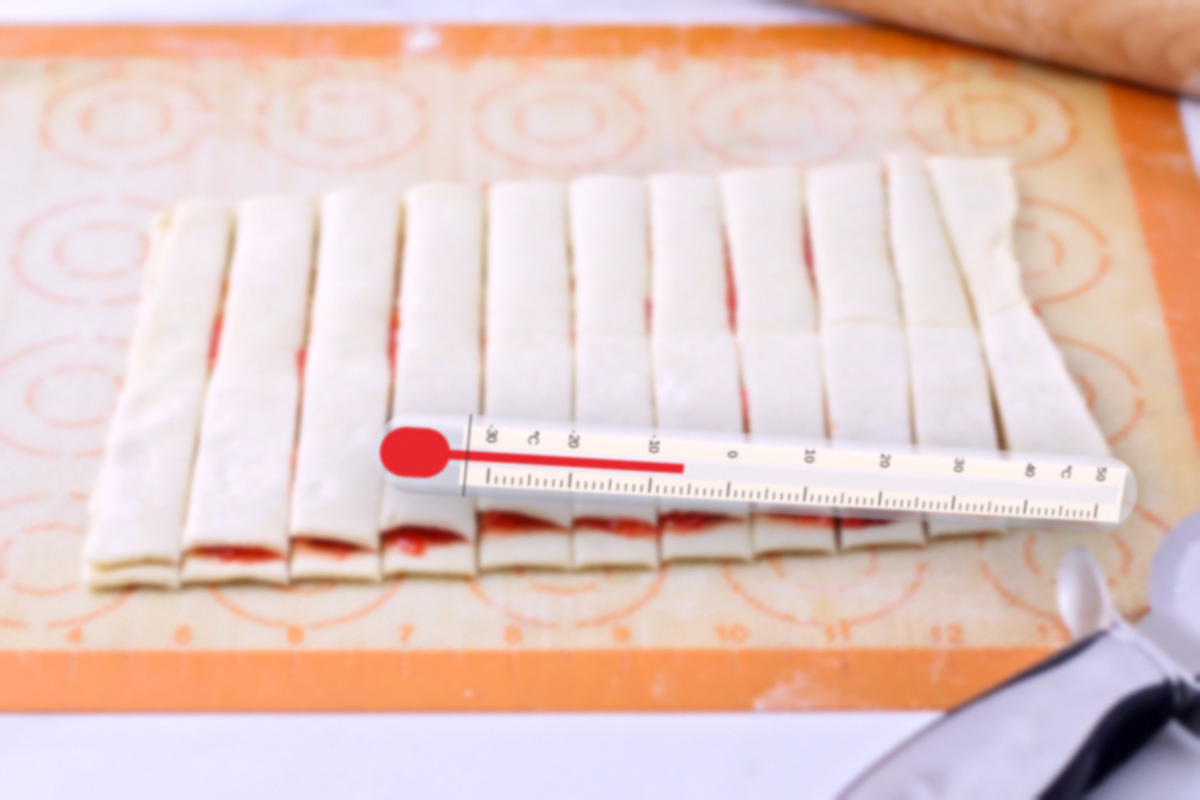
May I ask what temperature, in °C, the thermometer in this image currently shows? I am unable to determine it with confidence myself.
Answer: -6 °C
